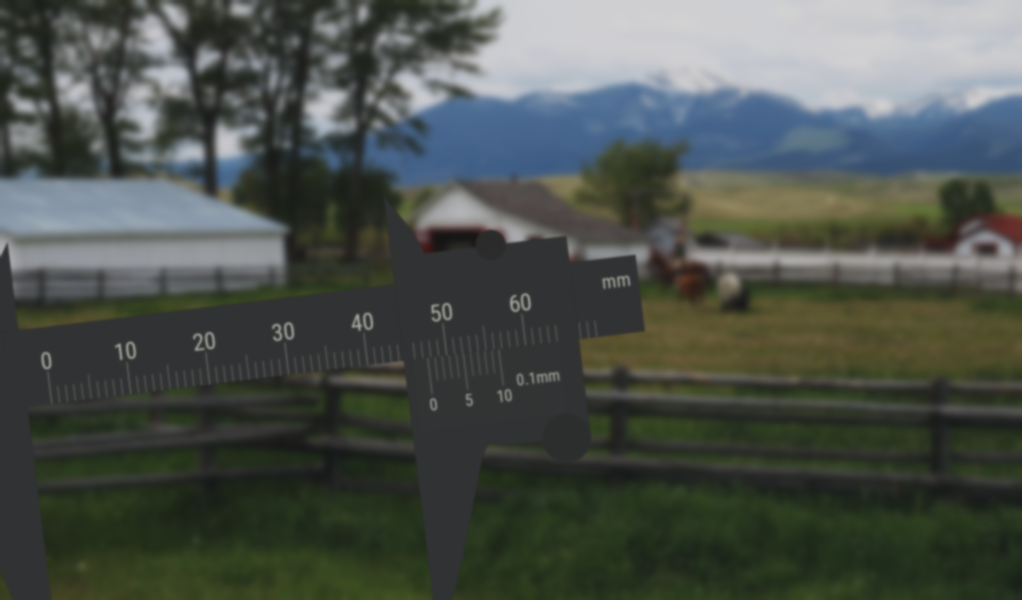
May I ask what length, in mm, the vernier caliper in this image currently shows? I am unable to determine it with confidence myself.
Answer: 47.6 mm
